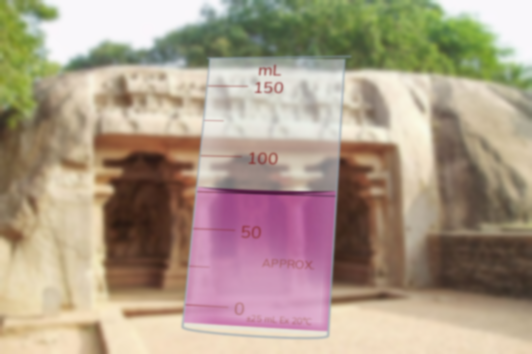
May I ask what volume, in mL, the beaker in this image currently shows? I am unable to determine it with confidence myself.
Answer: 75 mL
